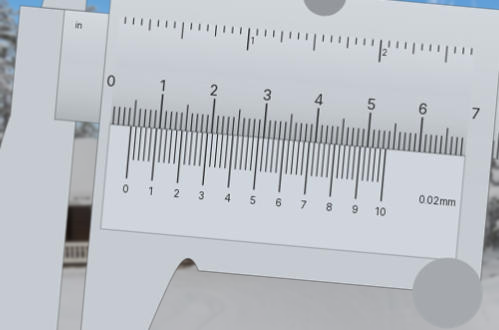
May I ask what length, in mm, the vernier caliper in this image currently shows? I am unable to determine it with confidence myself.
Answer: 4.5 mm
